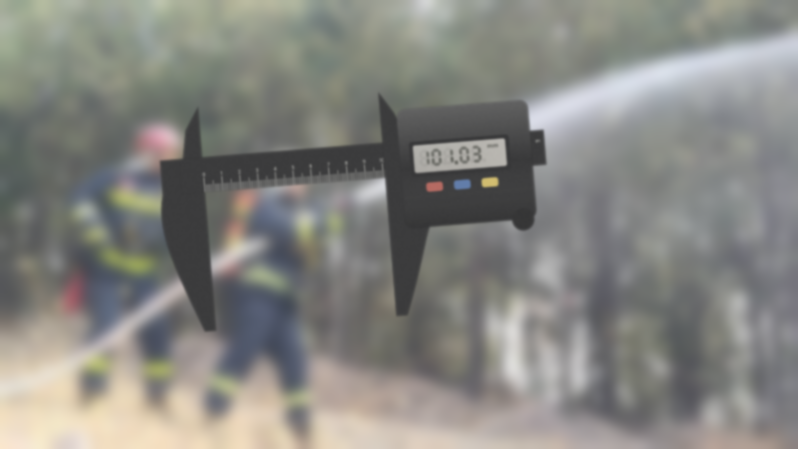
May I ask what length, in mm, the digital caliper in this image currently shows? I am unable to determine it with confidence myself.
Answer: 101.03 mm
